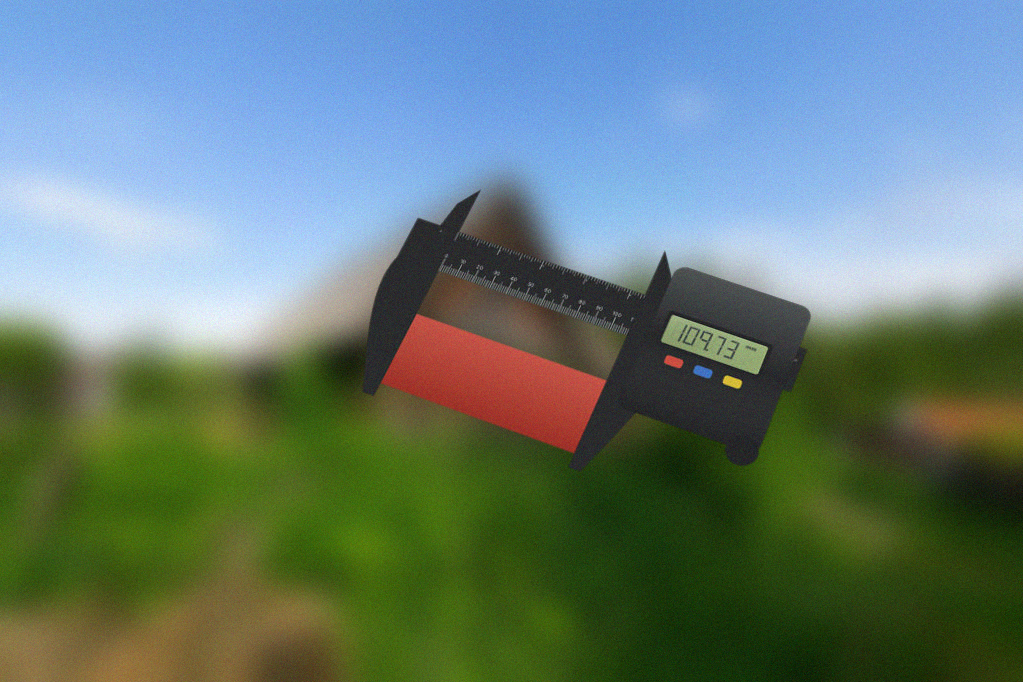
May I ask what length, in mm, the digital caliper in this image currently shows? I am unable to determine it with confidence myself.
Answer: 109.73 mm
